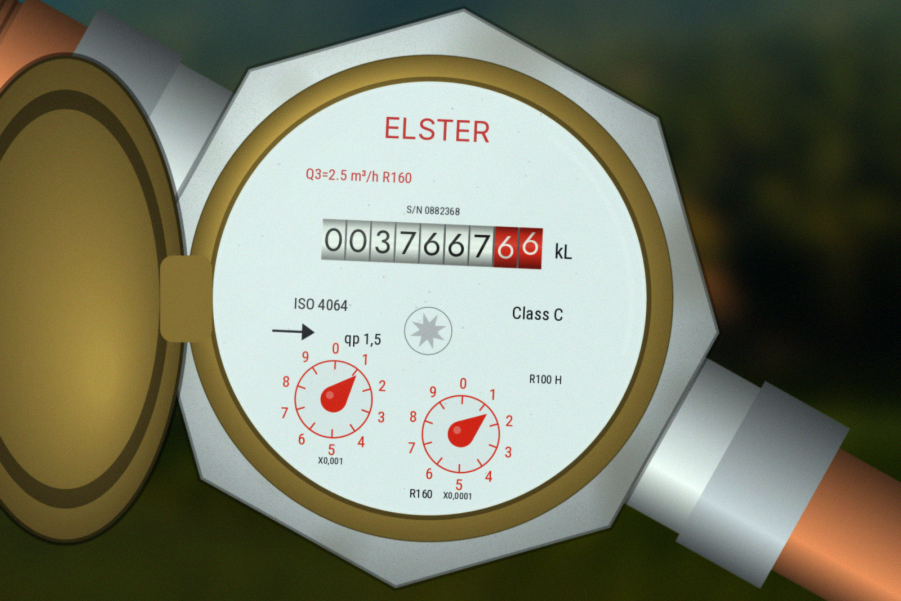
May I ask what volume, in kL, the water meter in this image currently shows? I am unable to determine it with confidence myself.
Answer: 37667.6611 kL
